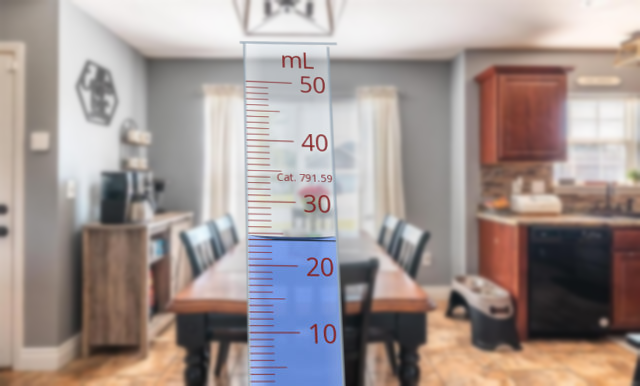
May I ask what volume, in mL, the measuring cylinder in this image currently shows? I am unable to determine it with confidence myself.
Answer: 24 mL
